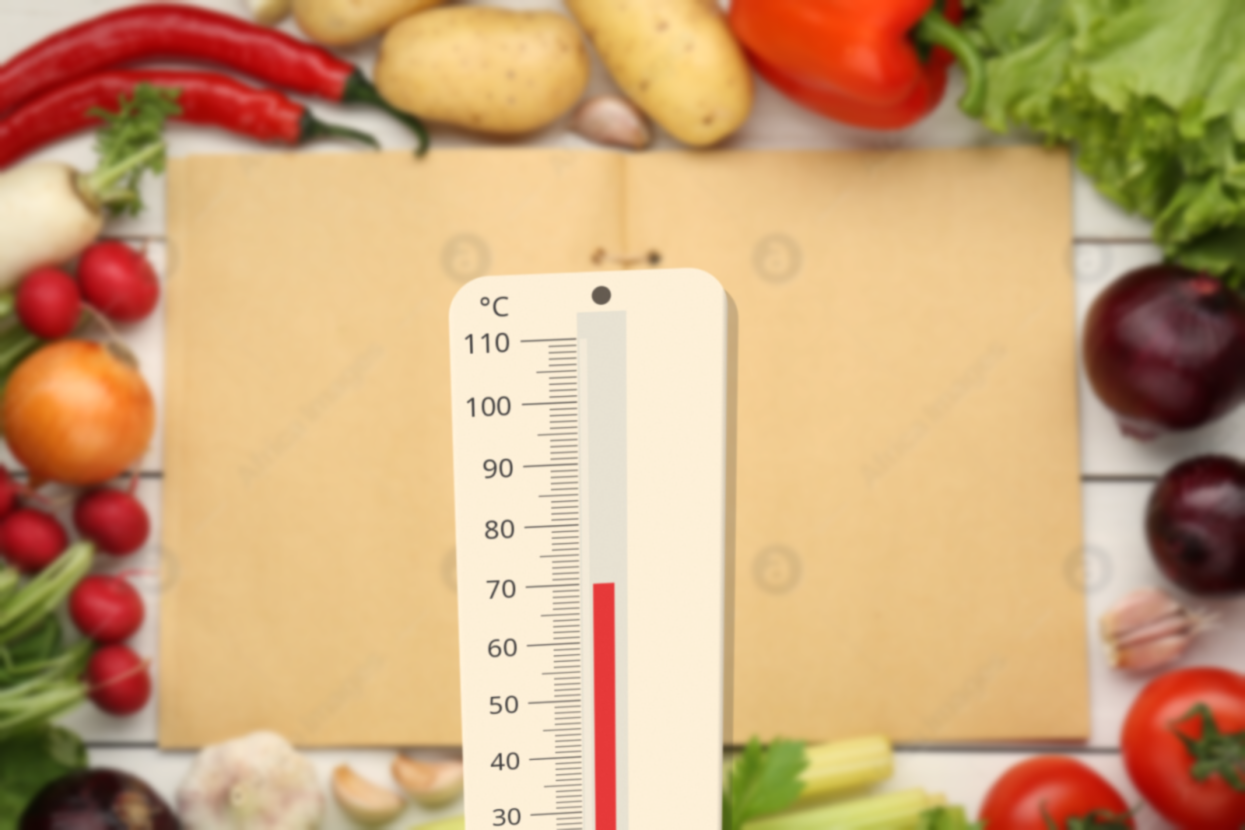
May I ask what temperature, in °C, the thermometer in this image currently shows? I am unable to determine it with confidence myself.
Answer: 70 °C
